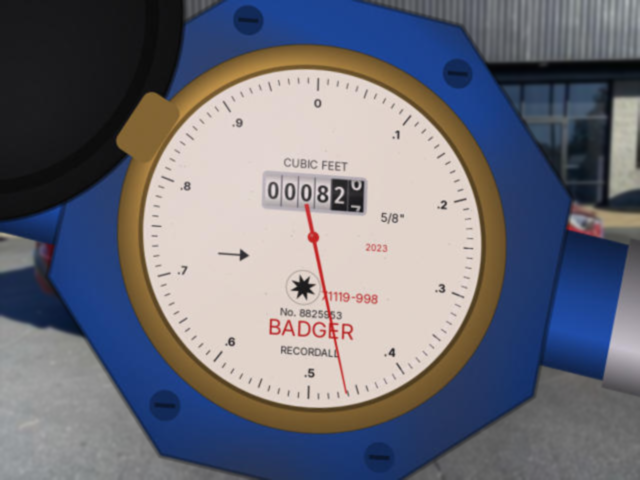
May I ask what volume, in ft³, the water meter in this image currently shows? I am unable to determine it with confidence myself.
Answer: 826.46 ft³
